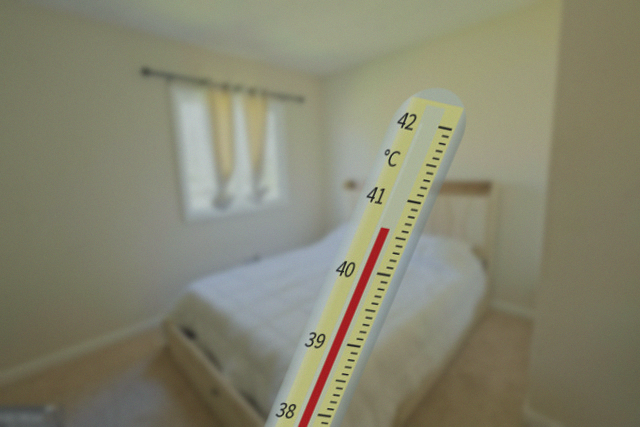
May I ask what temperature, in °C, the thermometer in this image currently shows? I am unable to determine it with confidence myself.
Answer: 40.6 °C
